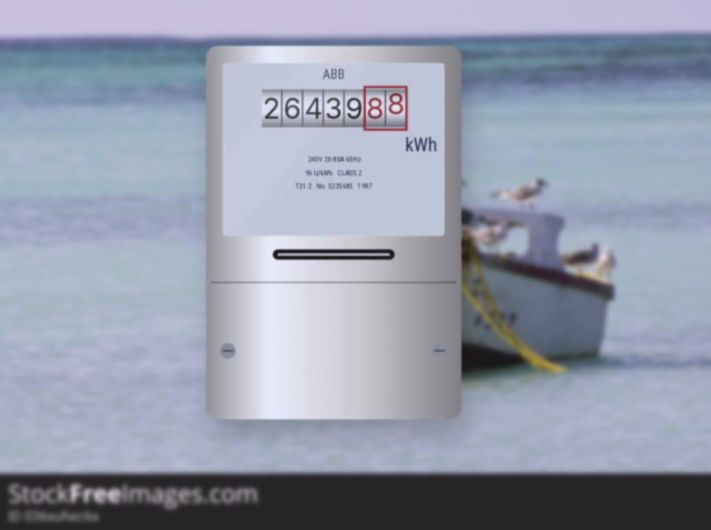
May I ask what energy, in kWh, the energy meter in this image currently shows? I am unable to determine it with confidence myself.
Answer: 26439.88 kWh
